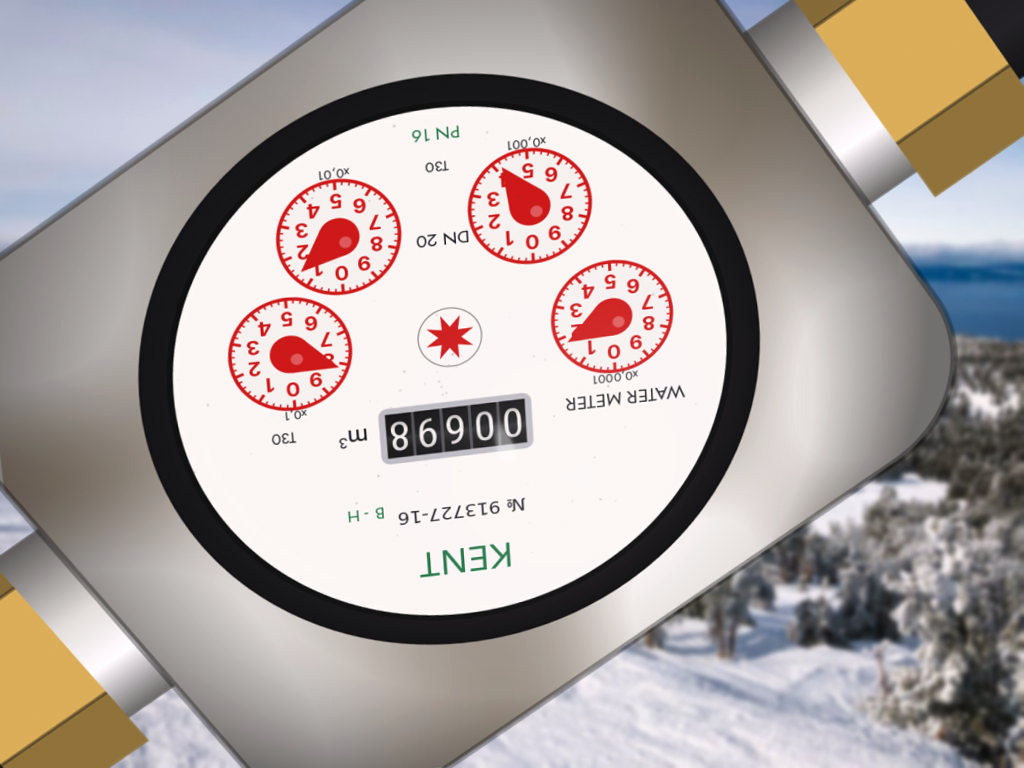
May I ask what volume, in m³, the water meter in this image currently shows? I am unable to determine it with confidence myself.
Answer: 698.8141 m³
